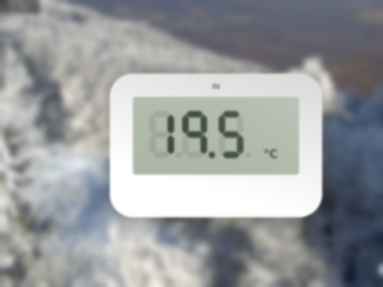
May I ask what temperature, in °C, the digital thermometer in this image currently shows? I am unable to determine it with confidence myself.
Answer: 19.5 °C
